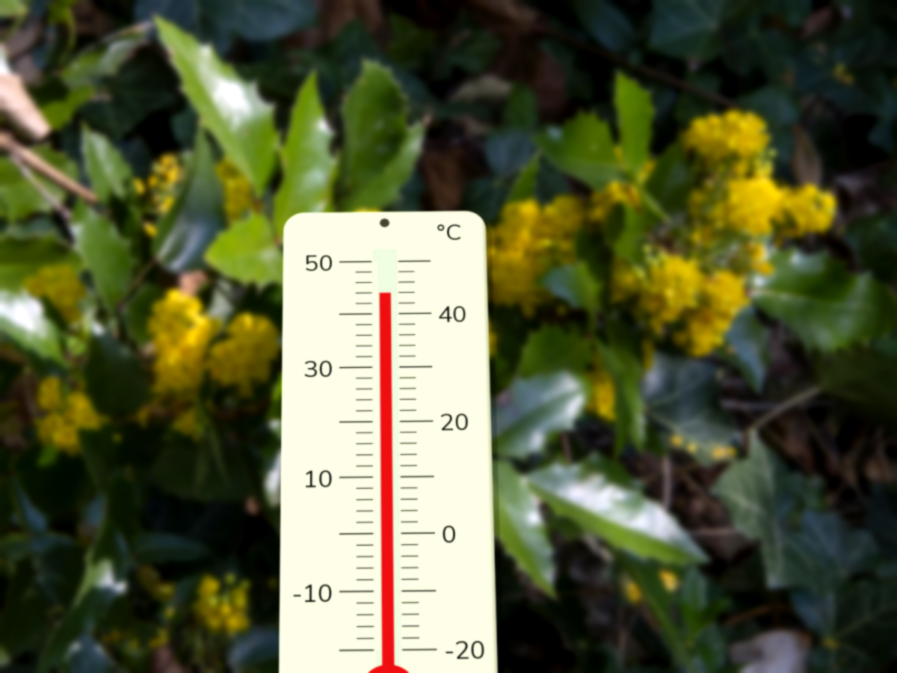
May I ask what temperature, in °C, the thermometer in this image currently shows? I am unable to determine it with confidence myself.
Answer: 44 °C
